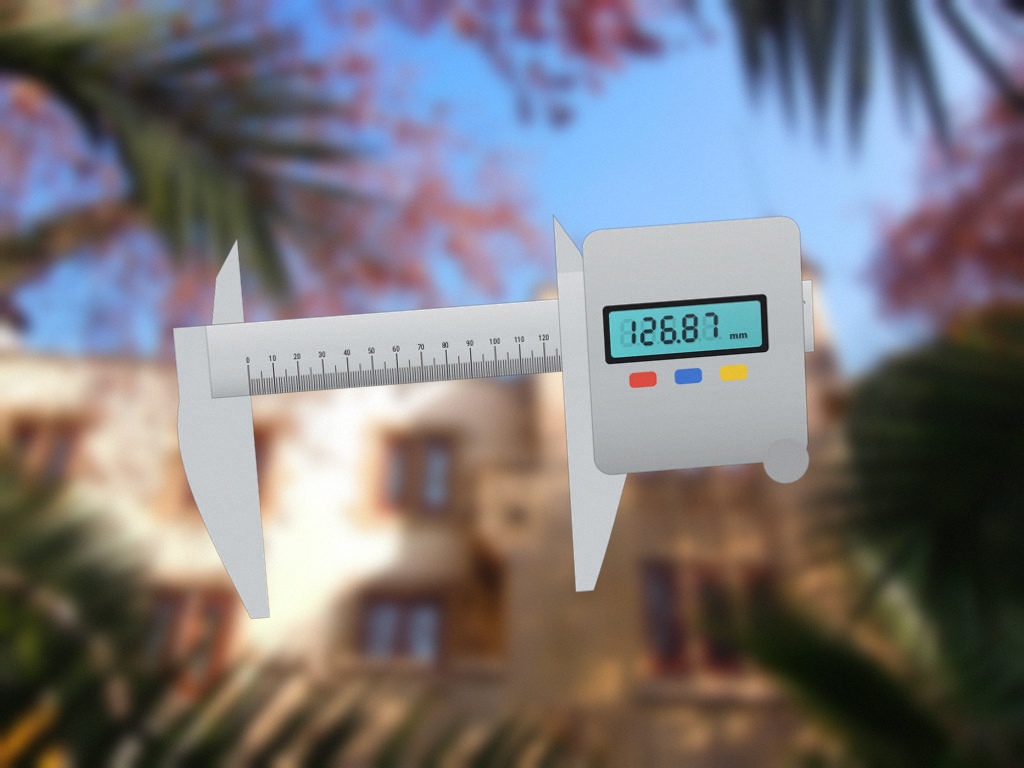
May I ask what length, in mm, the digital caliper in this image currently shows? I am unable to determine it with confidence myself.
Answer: 126.87 mm
